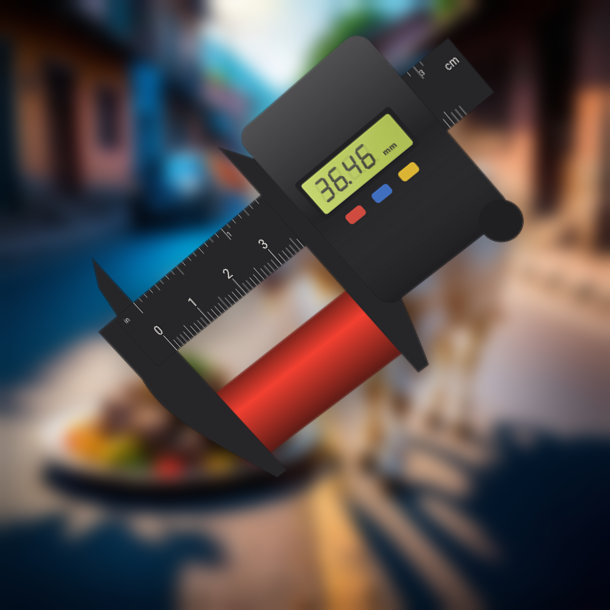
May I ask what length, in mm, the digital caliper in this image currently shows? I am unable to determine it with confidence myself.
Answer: 36.46 mm
